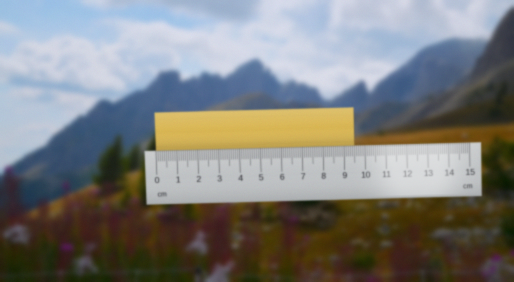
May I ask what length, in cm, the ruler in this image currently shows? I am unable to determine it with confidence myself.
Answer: 9.5 cm
